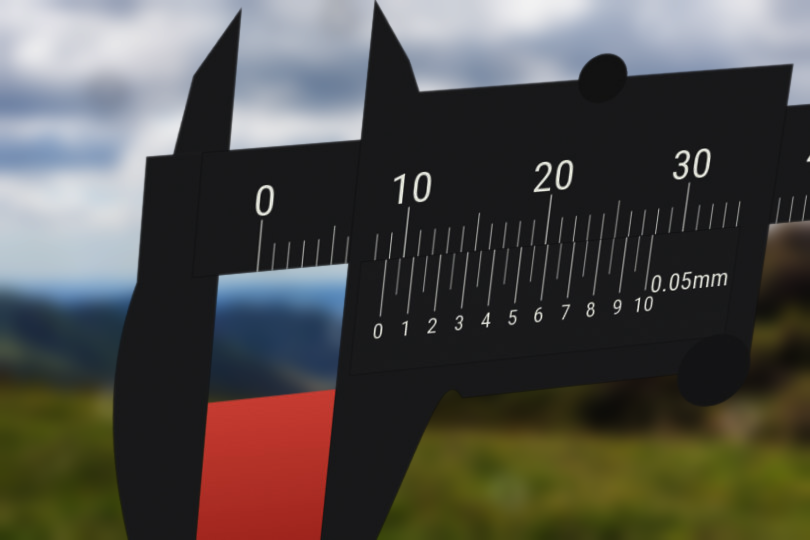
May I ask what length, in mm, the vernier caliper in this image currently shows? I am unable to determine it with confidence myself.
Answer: 8.8 mm
